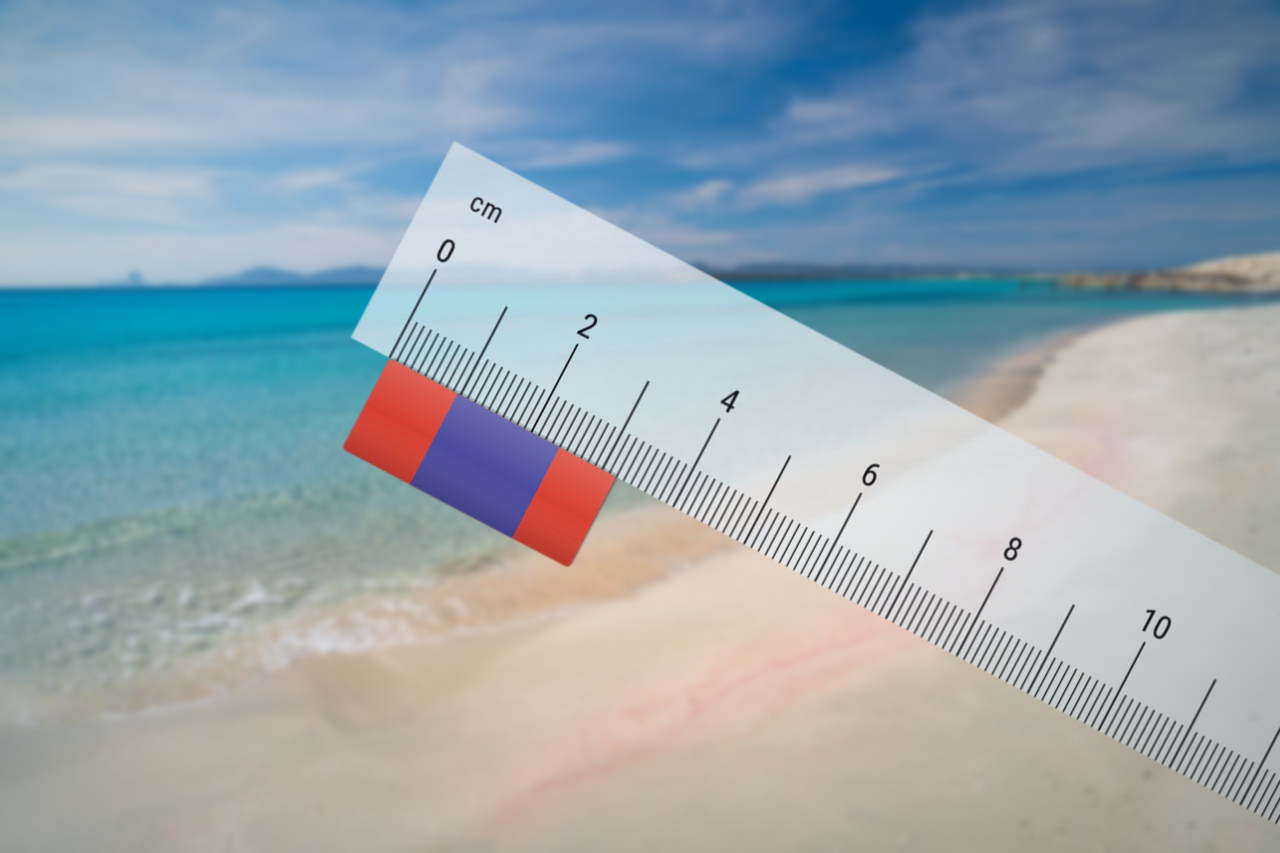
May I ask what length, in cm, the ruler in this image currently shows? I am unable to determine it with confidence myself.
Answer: 3.2 cm
